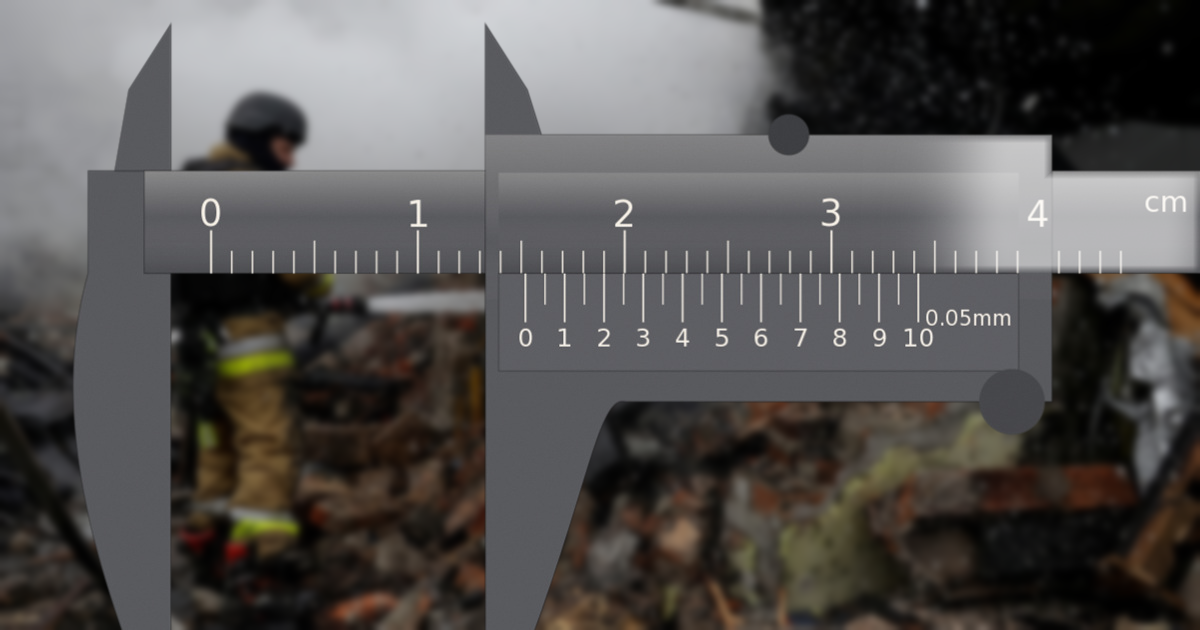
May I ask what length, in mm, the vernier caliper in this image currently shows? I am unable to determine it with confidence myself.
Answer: 15.2 mm
